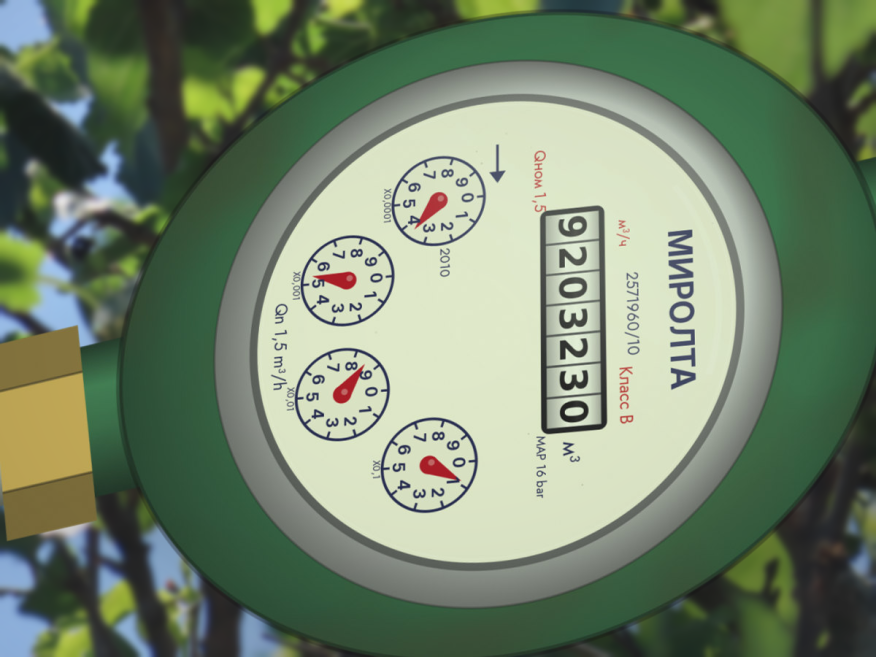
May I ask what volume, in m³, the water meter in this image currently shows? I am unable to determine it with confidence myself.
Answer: 9203230.0853 m³
